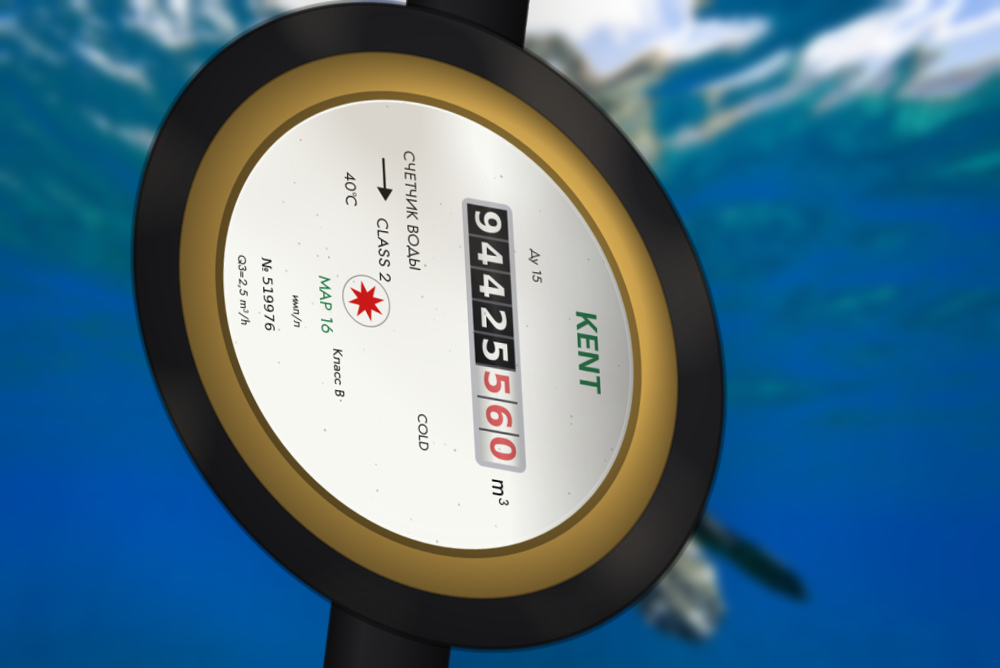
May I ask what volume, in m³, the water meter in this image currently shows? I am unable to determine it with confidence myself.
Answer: 94425.560 m³
